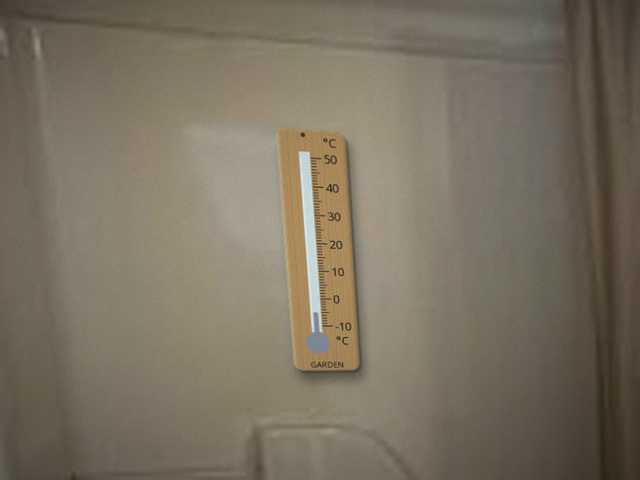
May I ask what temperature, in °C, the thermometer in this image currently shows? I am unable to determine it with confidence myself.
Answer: -5 °C
